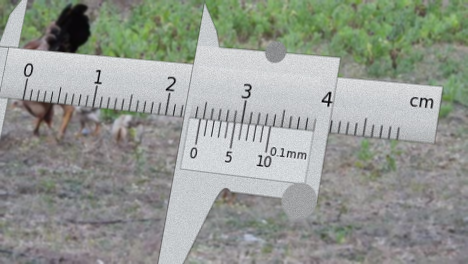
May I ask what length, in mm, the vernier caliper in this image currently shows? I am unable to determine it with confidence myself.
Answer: 24.6 mm
